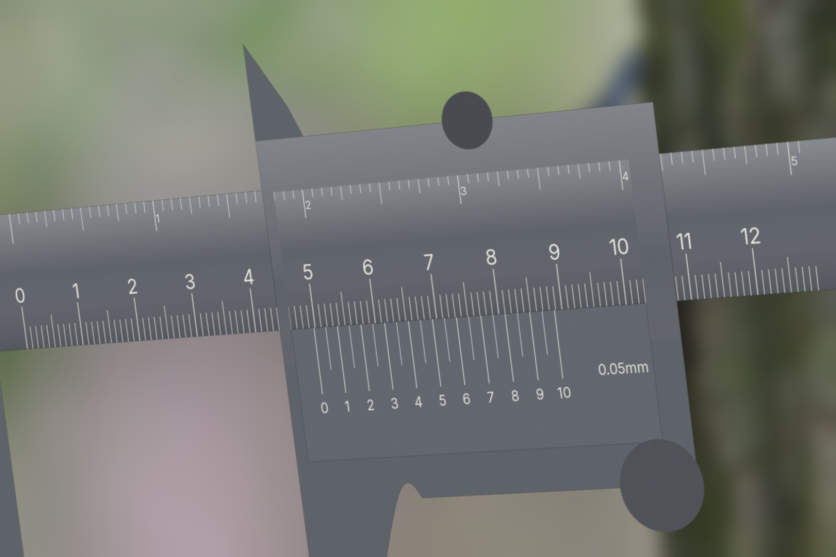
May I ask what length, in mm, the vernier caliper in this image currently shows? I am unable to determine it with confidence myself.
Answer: 49.8 mm
